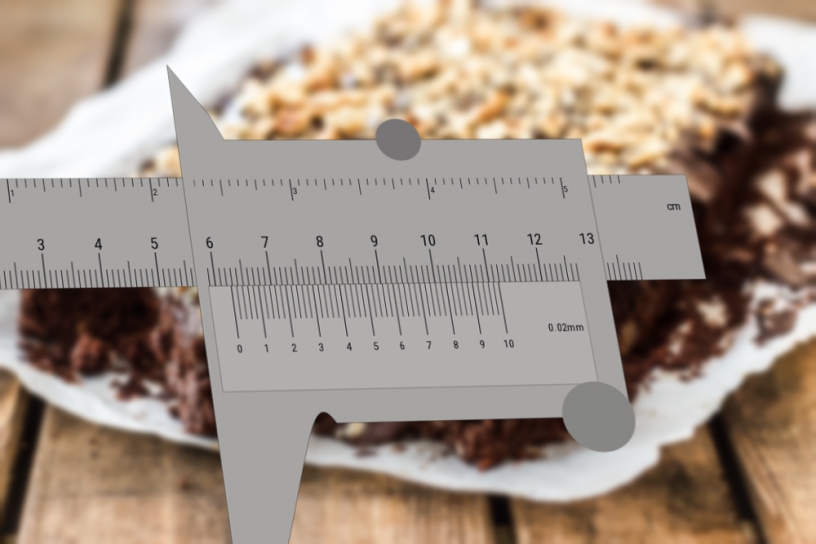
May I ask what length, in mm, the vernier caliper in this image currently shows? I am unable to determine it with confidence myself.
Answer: 62.8 mm
